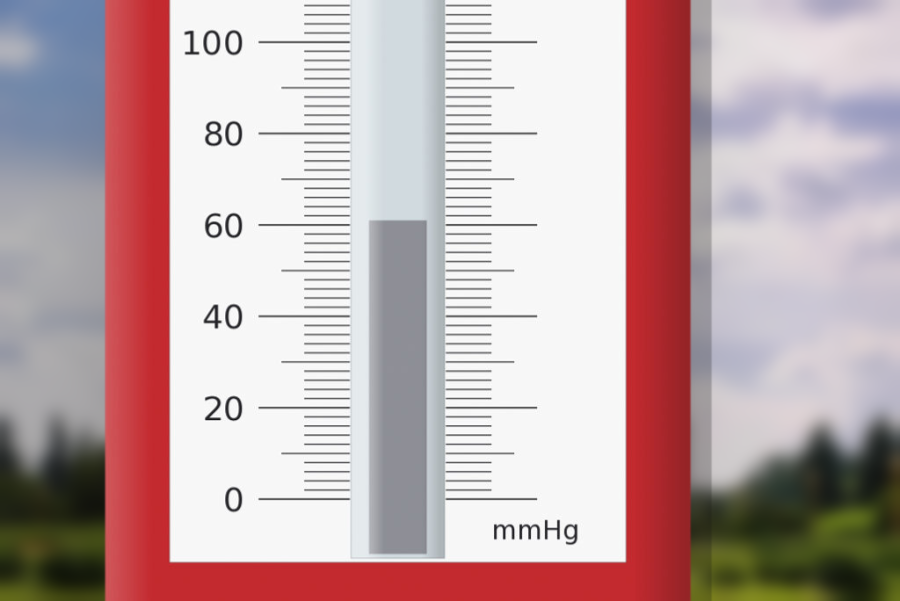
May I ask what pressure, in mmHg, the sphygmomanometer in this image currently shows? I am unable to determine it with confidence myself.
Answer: 61 mmHg
